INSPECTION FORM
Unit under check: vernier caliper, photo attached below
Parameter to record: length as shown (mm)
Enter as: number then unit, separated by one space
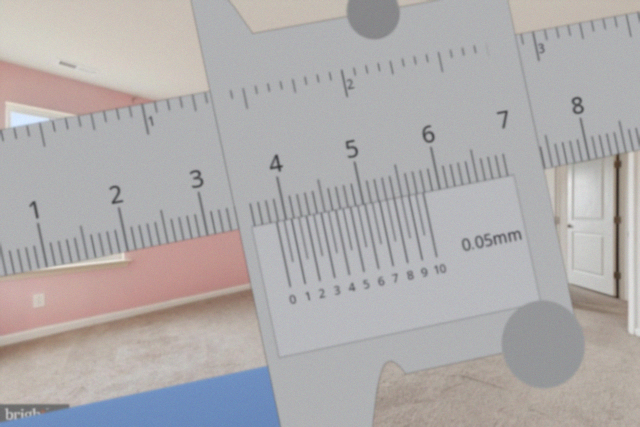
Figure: 38.8 mm
